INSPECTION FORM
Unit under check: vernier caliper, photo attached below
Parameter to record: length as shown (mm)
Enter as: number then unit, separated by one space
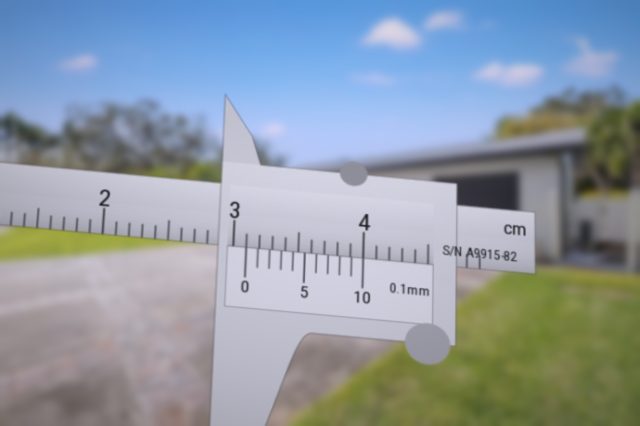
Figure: 31.0 mm
